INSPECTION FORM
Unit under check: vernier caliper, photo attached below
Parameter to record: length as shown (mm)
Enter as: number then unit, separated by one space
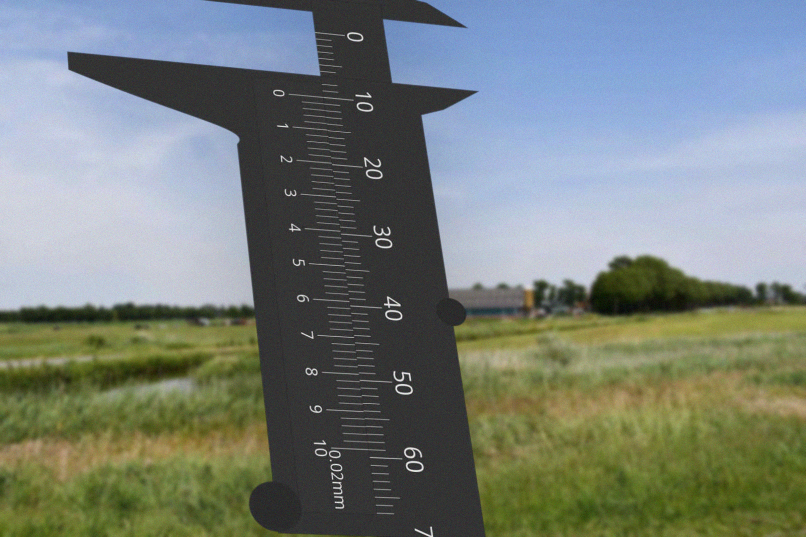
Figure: 10.0 mm
